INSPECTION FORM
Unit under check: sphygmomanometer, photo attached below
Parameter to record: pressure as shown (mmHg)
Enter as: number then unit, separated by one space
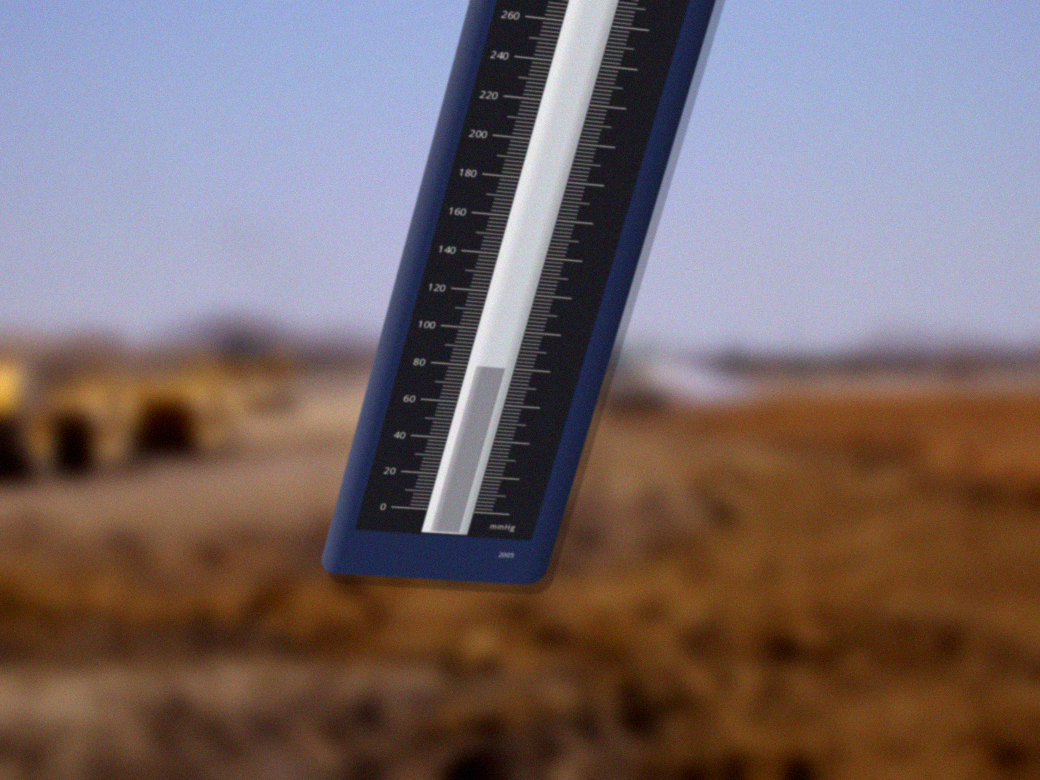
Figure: 80 mmHg
